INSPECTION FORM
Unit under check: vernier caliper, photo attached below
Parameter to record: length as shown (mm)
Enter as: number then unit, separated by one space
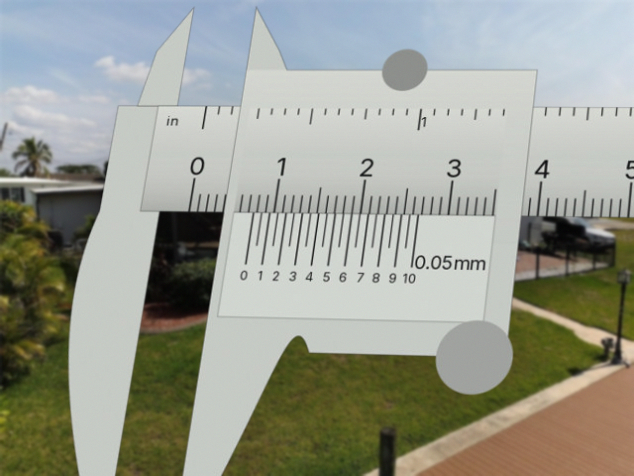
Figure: 7.6 mm
